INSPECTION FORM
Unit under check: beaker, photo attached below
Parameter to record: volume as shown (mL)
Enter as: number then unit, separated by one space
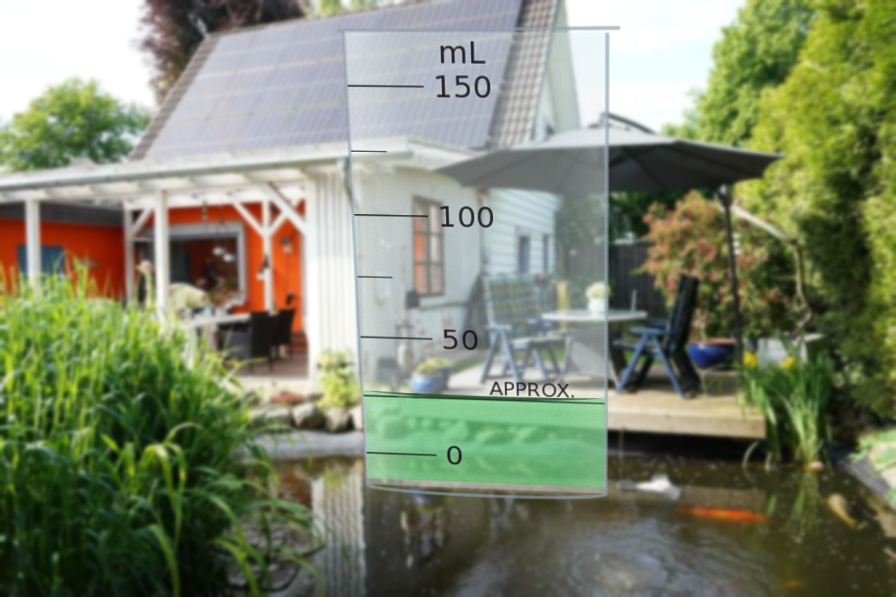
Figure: 25 mL
